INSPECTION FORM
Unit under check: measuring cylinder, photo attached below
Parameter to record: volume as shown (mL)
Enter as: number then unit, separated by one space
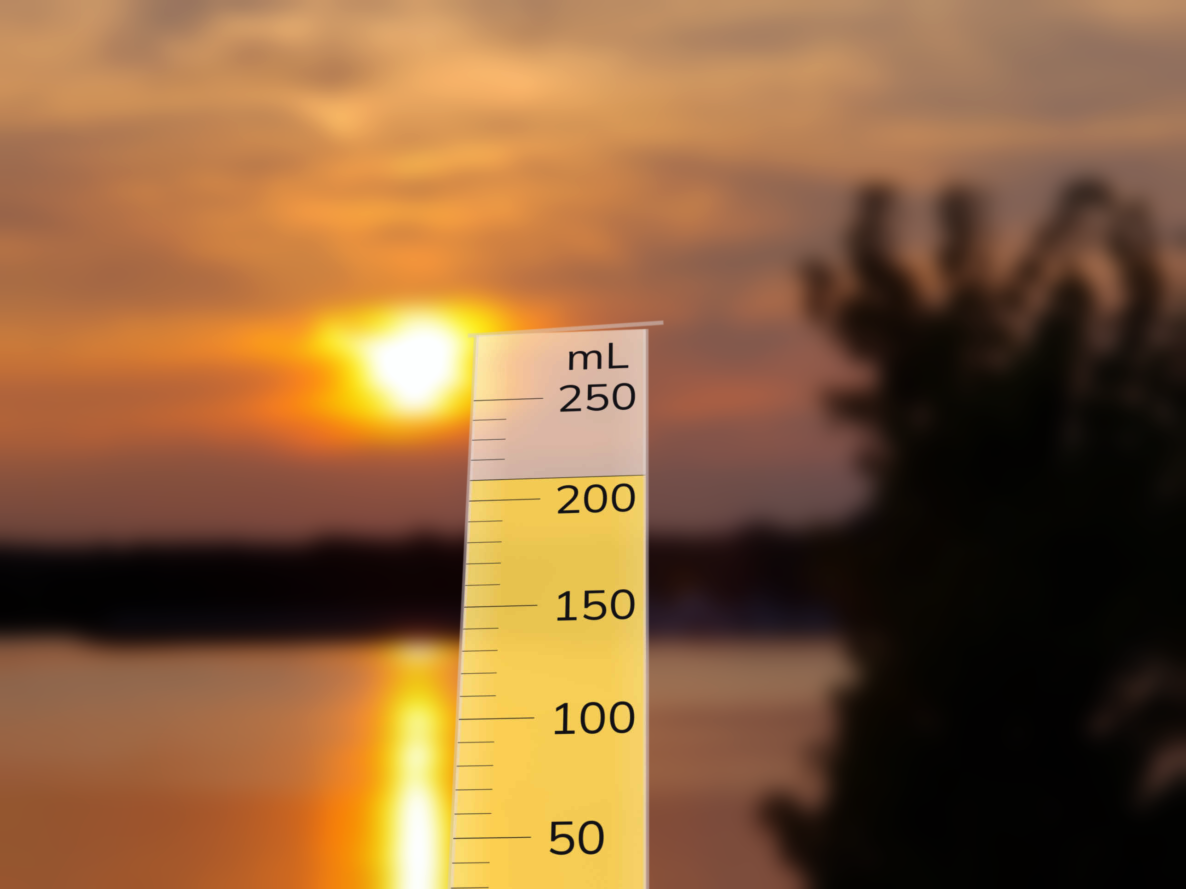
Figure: 210 mL
